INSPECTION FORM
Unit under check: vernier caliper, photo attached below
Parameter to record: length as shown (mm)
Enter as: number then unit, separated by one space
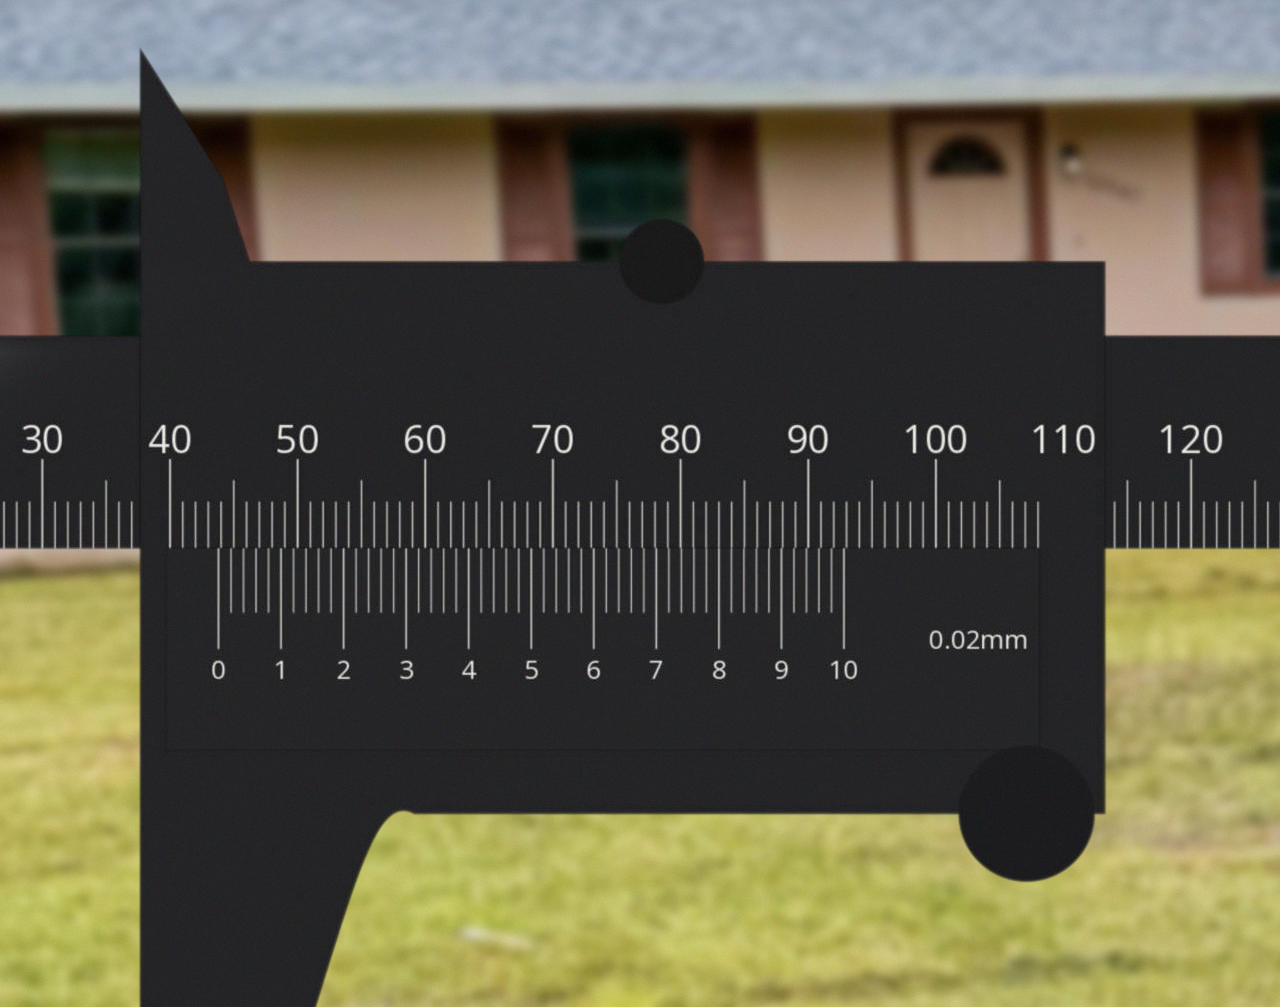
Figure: 43.8 mm
